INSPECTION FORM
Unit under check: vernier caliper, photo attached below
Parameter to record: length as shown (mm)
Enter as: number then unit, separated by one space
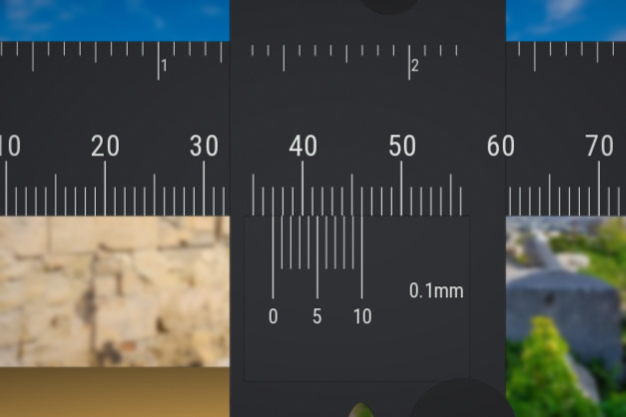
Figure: 37.0 mm
